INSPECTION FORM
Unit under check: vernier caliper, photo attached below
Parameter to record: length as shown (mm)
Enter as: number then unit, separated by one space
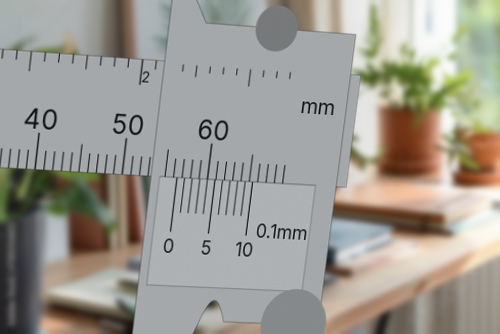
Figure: 56.4 mm
